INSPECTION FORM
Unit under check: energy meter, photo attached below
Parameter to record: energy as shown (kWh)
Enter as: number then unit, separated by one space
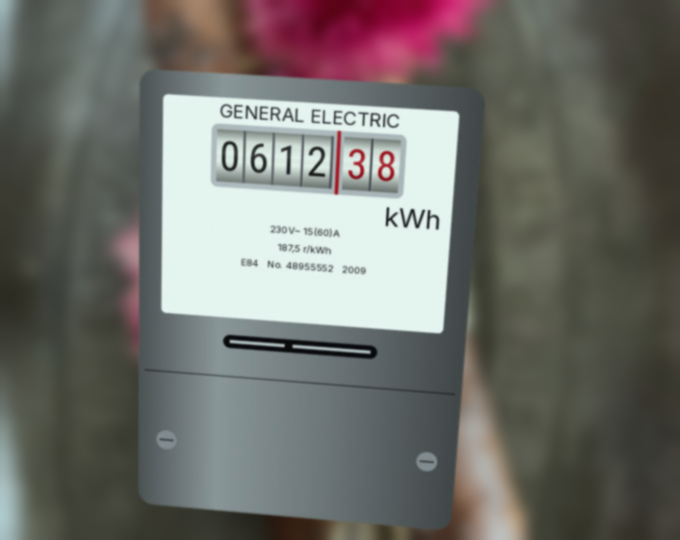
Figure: 612.38 kWh
